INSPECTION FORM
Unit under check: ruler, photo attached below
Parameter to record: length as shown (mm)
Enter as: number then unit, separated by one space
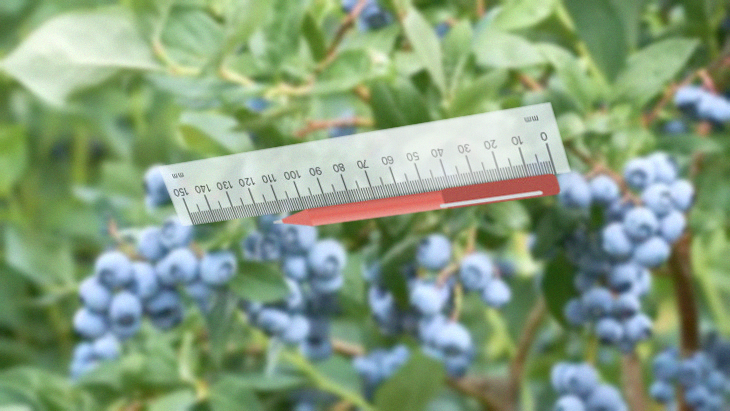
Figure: 115 mm
